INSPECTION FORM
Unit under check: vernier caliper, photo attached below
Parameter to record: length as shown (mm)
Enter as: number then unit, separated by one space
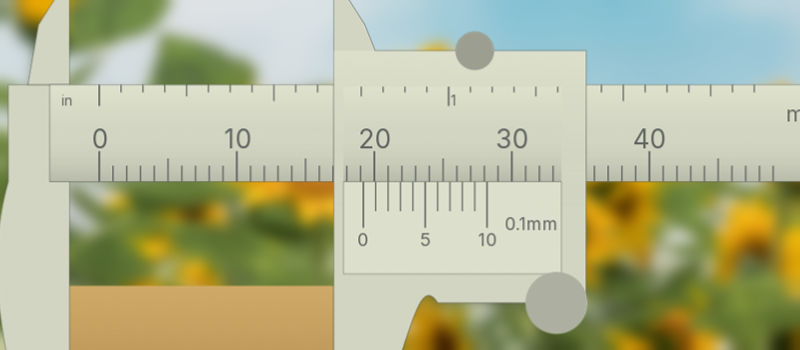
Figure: 19.2 mm
